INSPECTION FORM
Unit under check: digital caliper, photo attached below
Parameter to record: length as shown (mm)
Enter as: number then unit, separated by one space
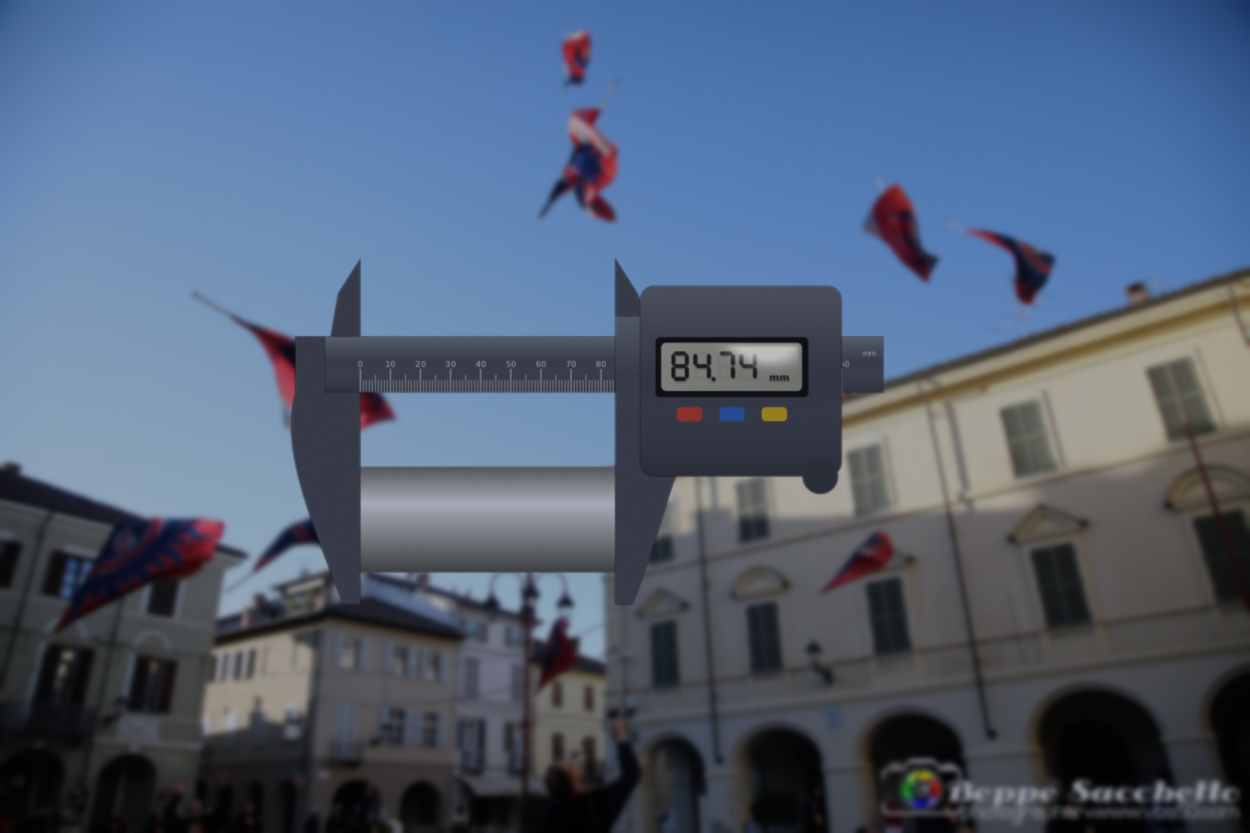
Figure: 84.74 mm
